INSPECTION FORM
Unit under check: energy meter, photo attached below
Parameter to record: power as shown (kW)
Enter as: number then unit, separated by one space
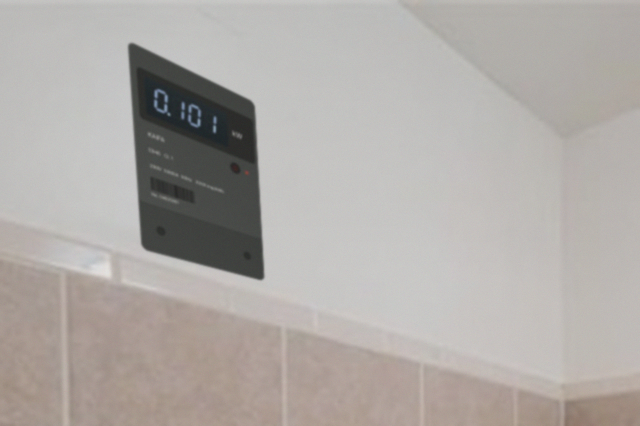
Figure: 0.101 kW
